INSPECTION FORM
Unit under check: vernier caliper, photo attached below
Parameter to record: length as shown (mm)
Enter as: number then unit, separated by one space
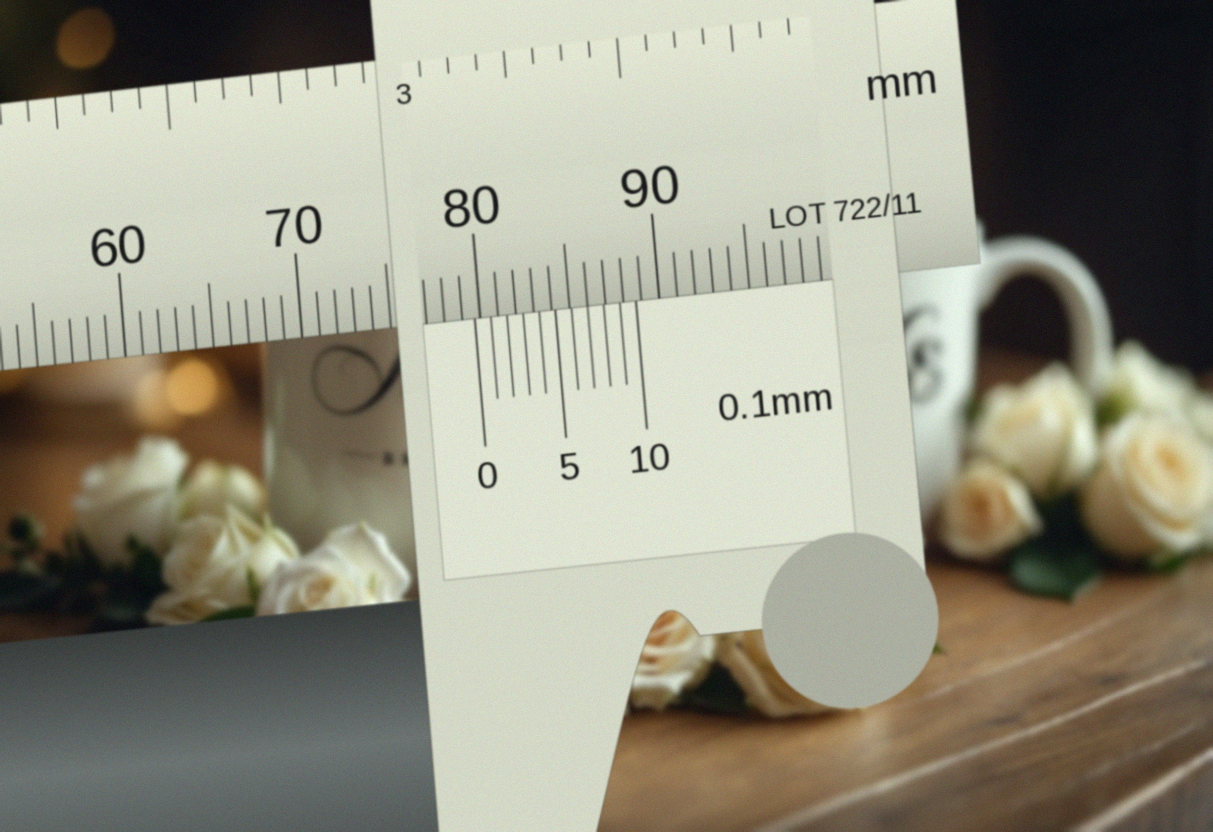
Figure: 79.7 mm
